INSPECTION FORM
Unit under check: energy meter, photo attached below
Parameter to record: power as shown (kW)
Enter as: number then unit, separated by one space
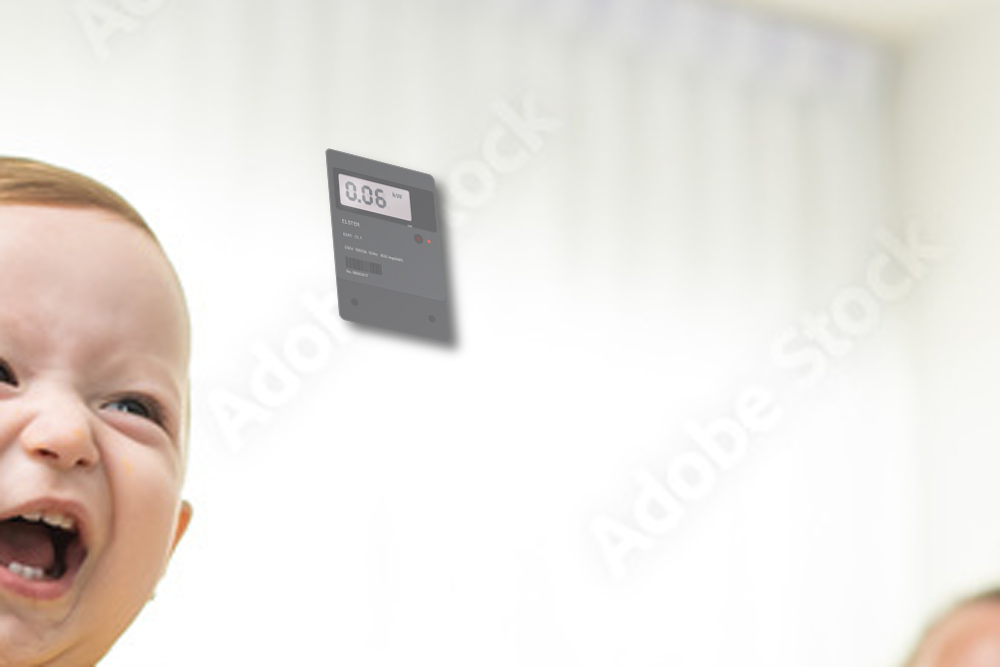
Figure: 0.06 kW
